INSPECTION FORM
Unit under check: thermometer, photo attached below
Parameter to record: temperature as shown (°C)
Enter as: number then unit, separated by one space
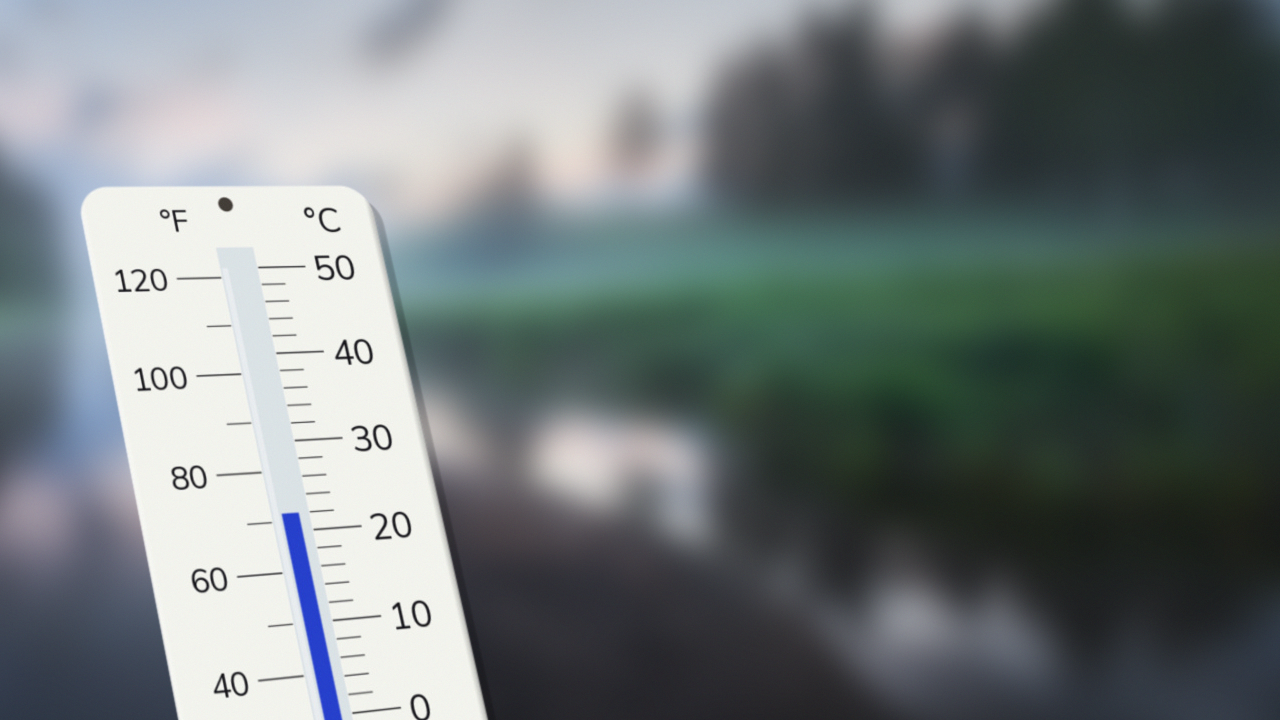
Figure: 22 °C
